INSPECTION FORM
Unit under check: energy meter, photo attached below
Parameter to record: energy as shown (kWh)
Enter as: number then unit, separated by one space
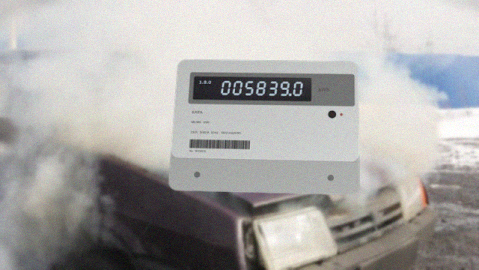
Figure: 5839.0 kWh
